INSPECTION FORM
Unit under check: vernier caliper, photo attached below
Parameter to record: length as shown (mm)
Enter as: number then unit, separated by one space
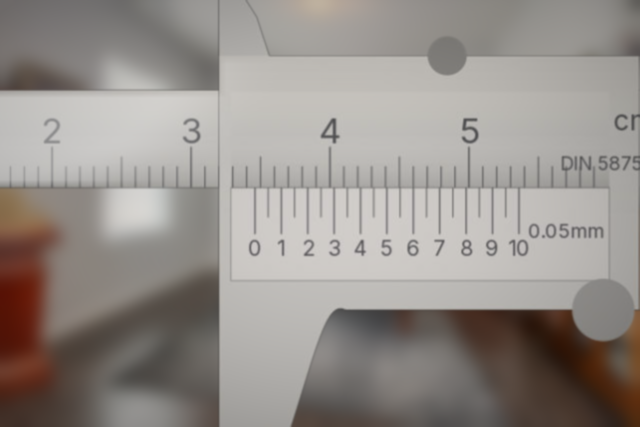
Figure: 34.6 mm
